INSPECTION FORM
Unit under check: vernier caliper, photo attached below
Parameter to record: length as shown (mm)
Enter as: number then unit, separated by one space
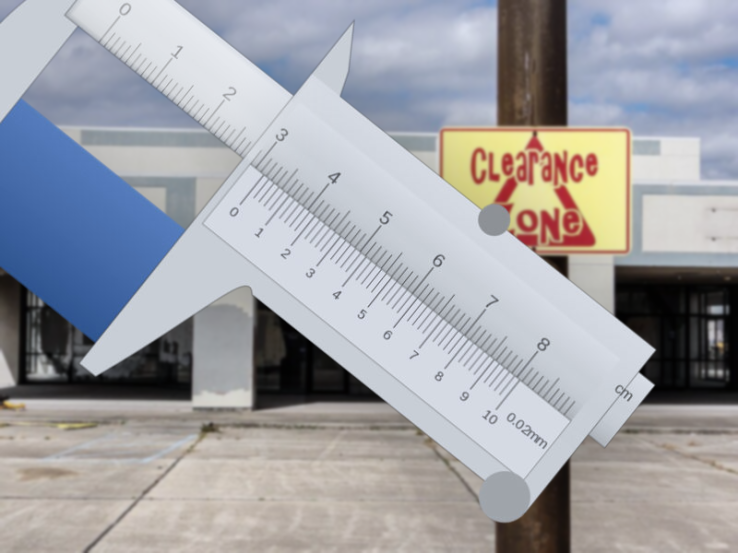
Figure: 31.6 mm
